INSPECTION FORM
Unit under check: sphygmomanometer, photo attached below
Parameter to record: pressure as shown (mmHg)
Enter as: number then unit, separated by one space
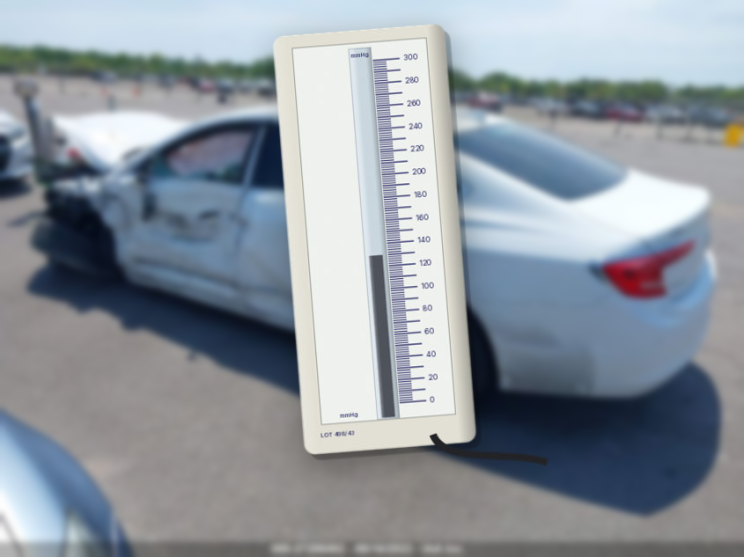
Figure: 130 mmHg
